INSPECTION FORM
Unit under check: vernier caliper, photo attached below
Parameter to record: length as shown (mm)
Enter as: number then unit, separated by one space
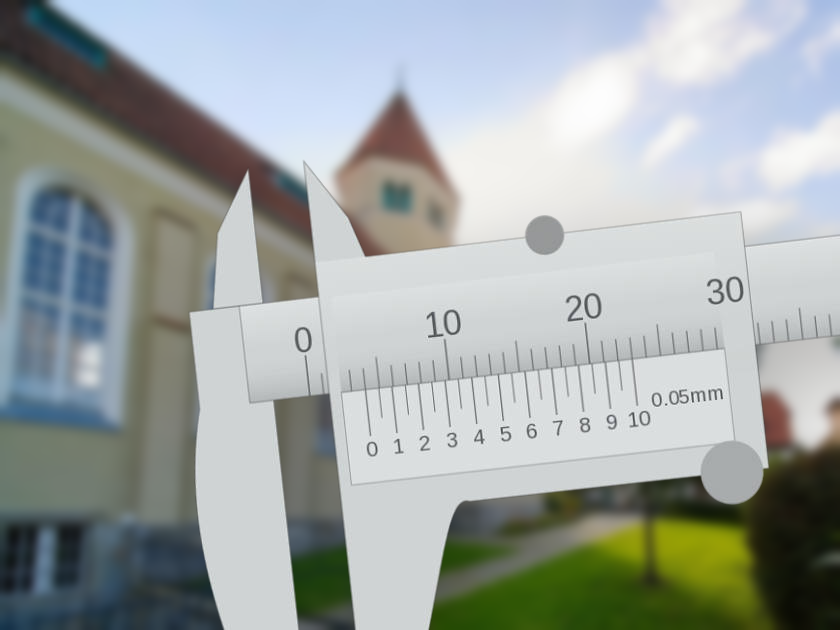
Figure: 4.0 mm
